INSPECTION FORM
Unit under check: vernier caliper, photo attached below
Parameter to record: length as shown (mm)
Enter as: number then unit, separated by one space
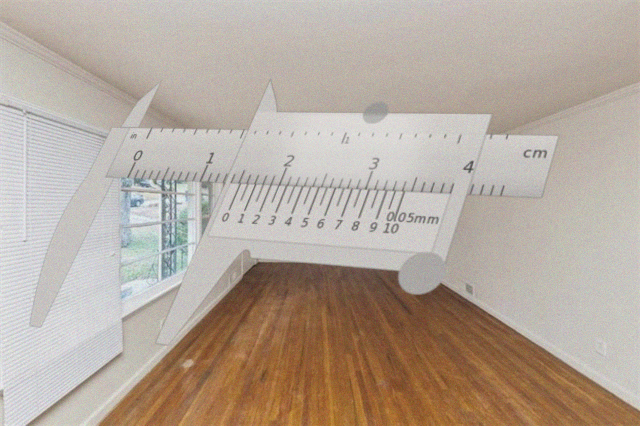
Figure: 15.2 mm
